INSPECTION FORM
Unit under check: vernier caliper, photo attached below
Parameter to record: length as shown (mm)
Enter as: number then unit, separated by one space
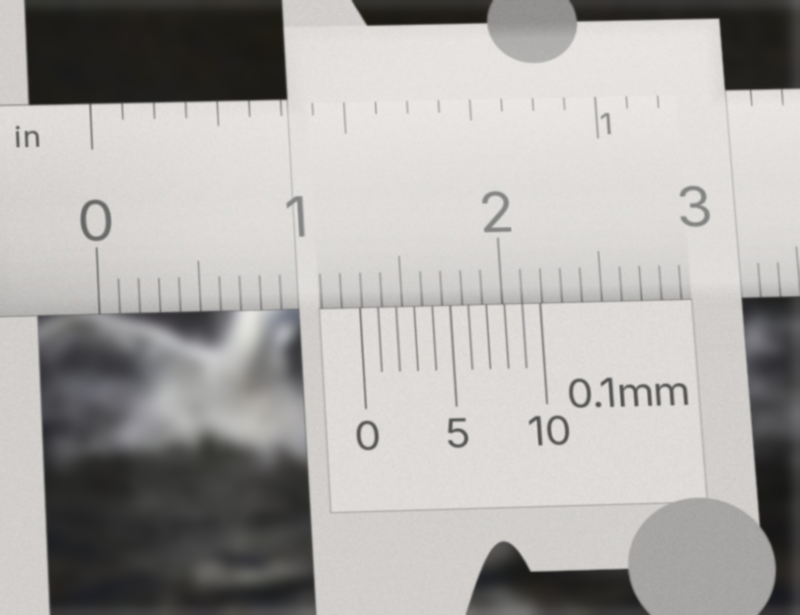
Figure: 12.9 mm
